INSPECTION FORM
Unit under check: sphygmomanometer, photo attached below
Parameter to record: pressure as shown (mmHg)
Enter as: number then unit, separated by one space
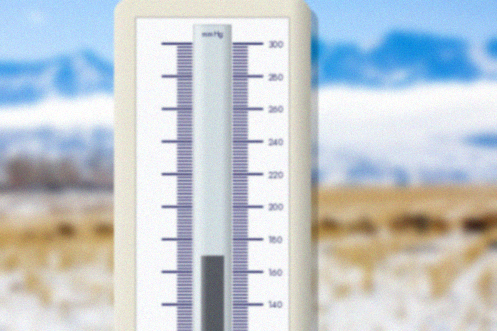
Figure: 170 mmHg
